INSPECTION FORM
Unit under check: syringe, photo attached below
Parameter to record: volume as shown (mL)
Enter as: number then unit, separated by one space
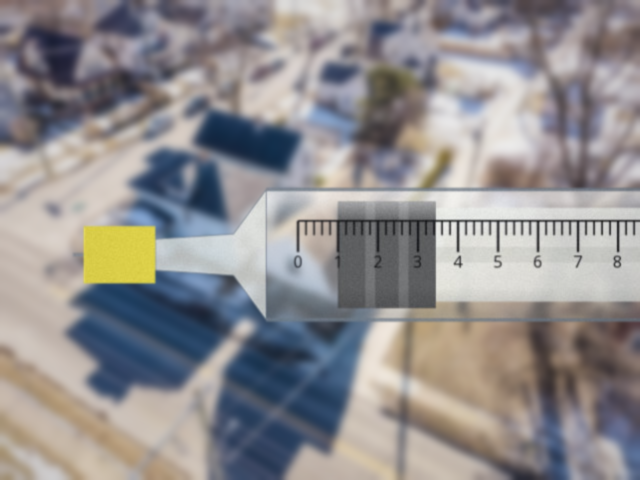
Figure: 1 mL
